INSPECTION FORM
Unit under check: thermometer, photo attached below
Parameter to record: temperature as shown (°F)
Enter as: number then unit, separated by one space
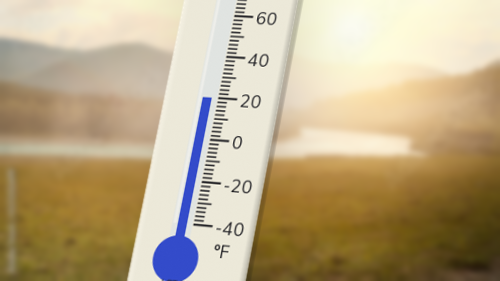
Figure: 20 °F
